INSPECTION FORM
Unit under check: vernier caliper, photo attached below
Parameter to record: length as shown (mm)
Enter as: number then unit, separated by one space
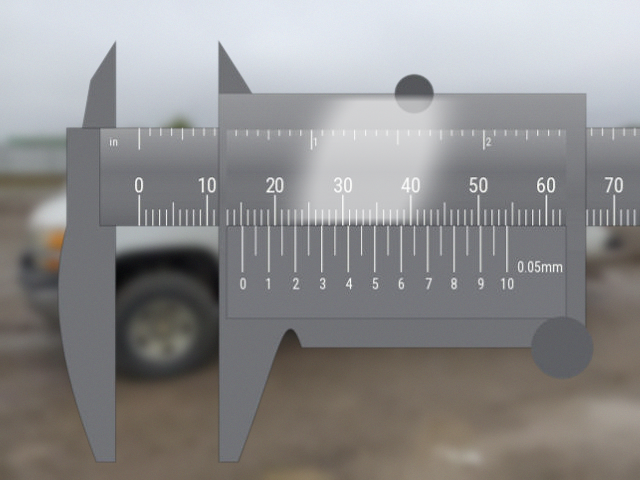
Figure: 15.2 mm
